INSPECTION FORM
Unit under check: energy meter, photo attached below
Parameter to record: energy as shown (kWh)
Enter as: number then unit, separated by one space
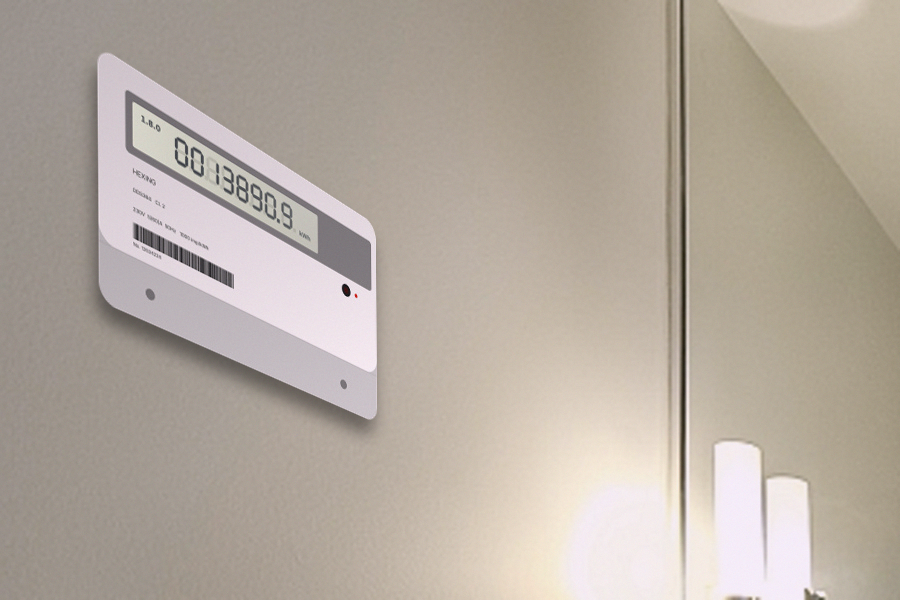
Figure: 13890.9 kWh
